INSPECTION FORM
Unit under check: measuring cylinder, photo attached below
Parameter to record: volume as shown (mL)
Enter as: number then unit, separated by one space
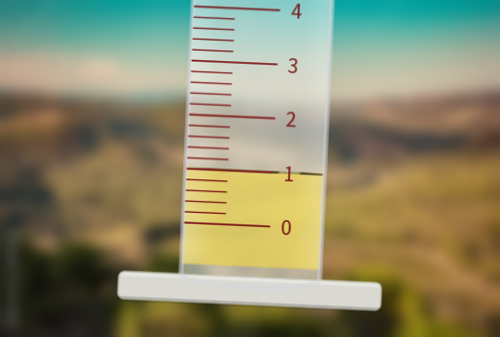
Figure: 1 mL
